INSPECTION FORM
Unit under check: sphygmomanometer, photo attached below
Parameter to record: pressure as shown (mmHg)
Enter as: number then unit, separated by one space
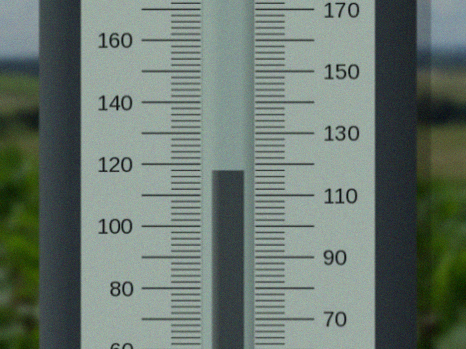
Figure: 118 mmHg
